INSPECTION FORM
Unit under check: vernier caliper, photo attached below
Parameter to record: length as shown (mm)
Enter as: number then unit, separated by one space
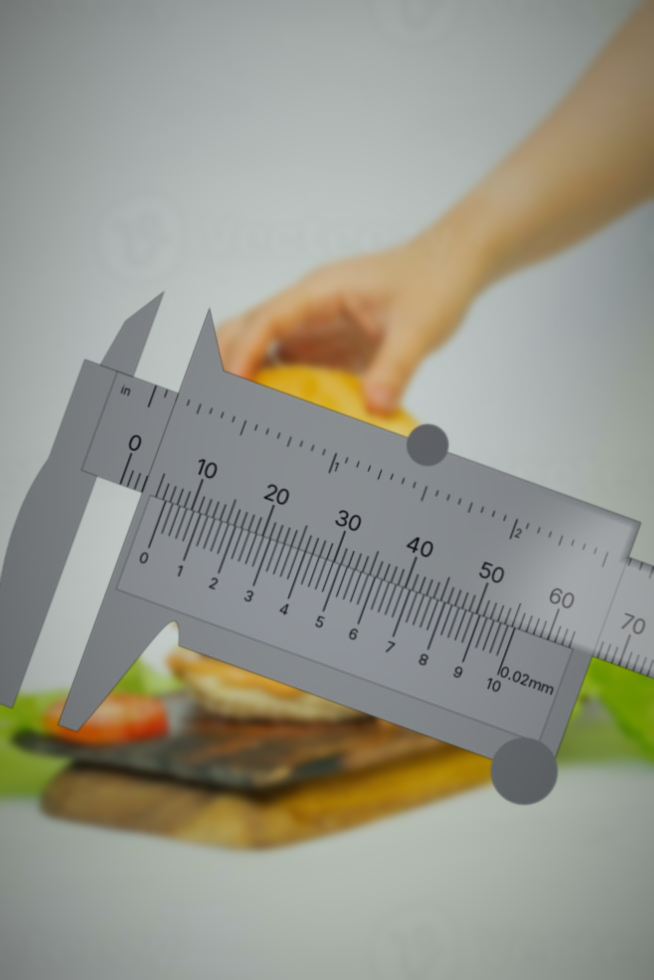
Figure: 6.4 mm
